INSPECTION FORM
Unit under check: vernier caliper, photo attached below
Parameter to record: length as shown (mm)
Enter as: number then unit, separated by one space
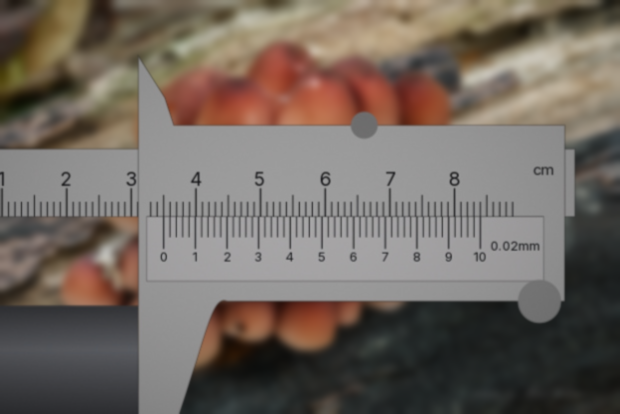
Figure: 35.0 mm
